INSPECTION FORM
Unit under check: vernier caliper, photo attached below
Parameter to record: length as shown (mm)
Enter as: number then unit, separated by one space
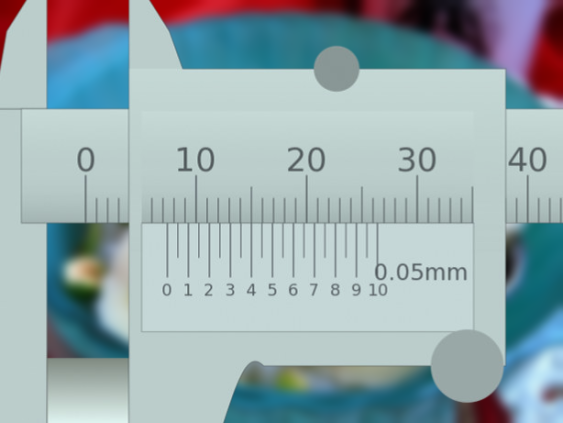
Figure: 7.4 mm
